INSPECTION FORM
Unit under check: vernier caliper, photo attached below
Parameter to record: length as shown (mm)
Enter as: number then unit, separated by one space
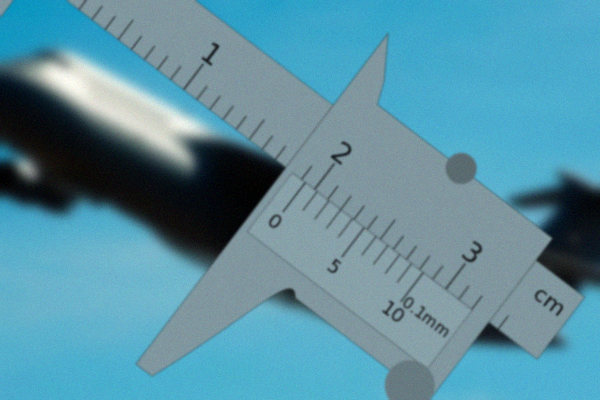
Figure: 19.3 mm
